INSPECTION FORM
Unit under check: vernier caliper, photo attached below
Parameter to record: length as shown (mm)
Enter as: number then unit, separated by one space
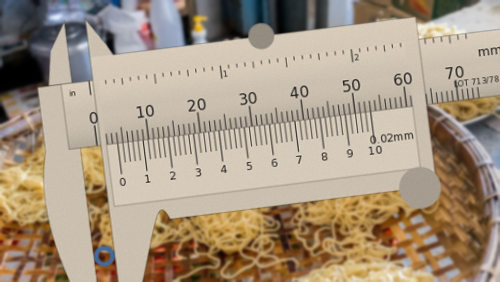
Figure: 4.0 mm
